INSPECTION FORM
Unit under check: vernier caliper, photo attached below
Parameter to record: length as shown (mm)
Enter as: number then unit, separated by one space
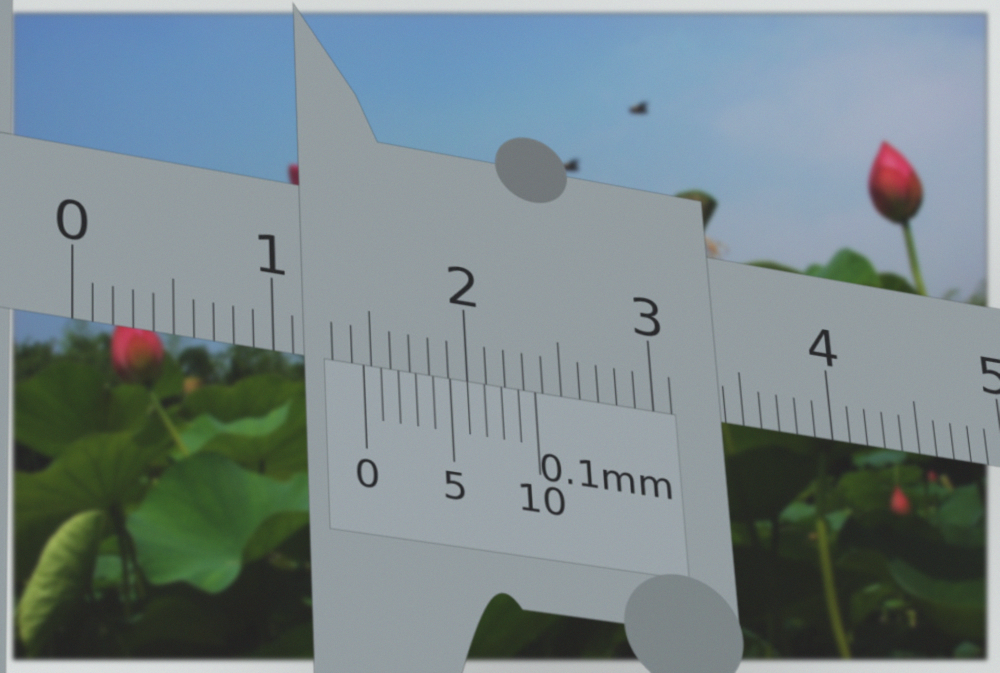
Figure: 14.6 mm
